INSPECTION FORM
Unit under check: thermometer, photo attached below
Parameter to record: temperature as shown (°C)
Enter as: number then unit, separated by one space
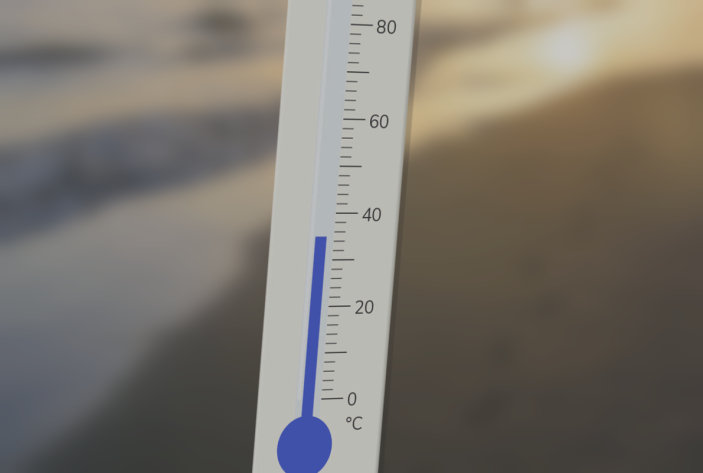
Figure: 35 °C
